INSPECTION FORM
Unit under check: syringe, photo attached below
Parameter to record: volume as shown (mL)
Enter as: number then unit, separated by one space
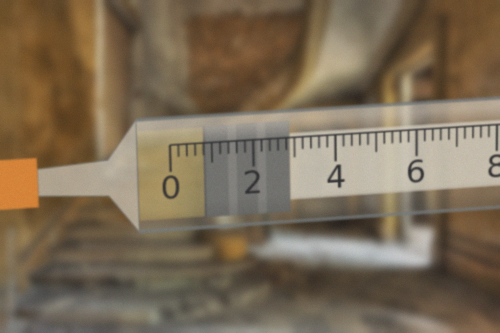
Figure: 0.8 mL
